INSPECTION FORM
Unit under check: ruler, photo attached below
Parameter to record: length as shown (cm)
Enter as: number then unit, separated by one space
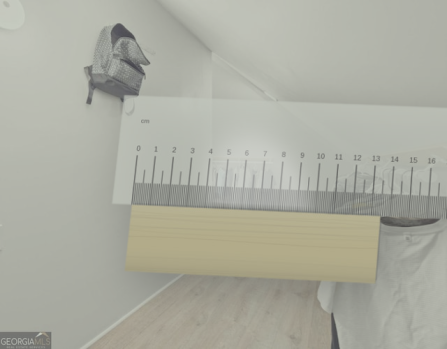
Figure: 13.5 cm
